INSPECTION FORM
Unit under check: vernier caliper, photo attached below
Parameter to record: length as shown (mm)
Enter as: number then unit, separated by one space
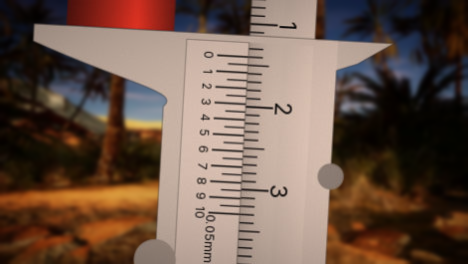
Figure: 14.0 mm
